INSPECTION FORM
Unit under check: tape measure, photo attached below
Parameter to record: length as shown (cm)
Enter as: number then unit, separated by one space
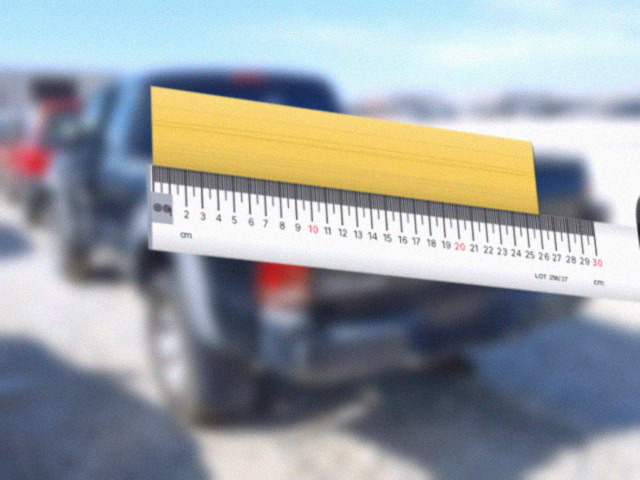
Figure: 26 cm
